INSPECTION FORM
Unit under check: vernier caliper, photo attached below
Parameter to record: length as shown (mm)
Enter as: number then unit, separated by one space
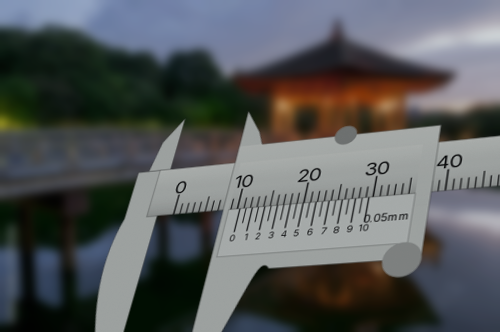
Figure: 10.4 mm
